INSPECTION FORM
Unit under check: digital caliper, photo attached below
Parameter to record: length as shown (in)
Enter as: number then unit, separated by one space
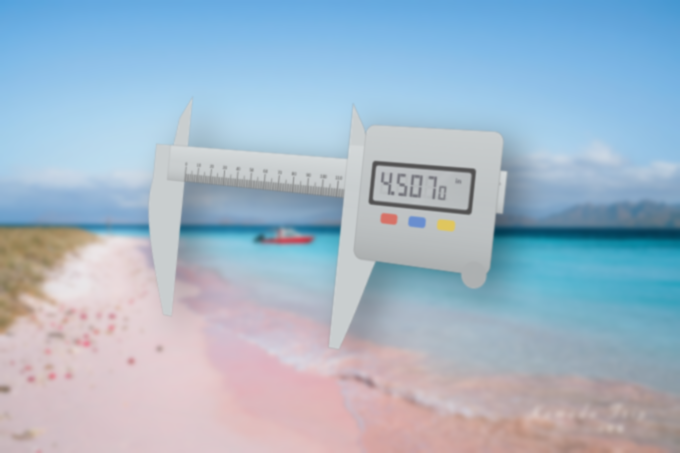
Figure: 4.5070 in
